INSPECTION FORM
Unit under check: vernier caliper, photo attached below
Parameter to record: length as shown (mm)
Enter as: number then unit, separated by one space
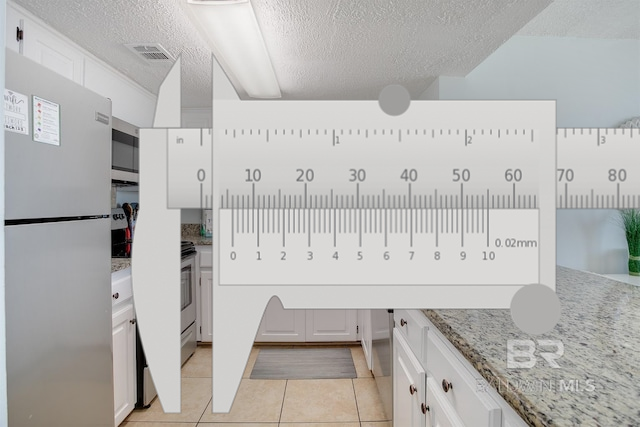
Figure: 6.0 mm
